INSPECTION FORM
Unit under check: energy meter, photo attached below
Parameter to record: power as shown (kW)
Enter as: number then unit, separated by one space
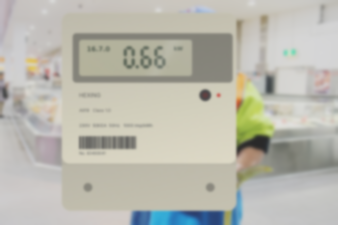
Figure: 0.66 kW
